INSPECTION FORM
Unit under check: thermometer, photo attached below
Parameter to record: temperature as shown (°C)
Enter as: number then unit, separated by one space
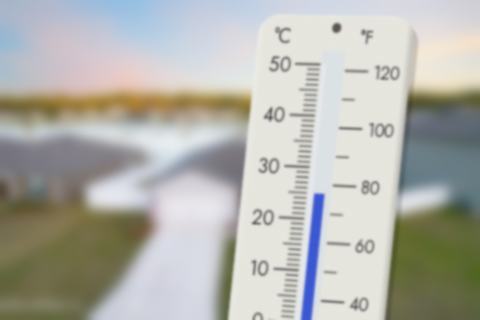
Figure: 25 °C
